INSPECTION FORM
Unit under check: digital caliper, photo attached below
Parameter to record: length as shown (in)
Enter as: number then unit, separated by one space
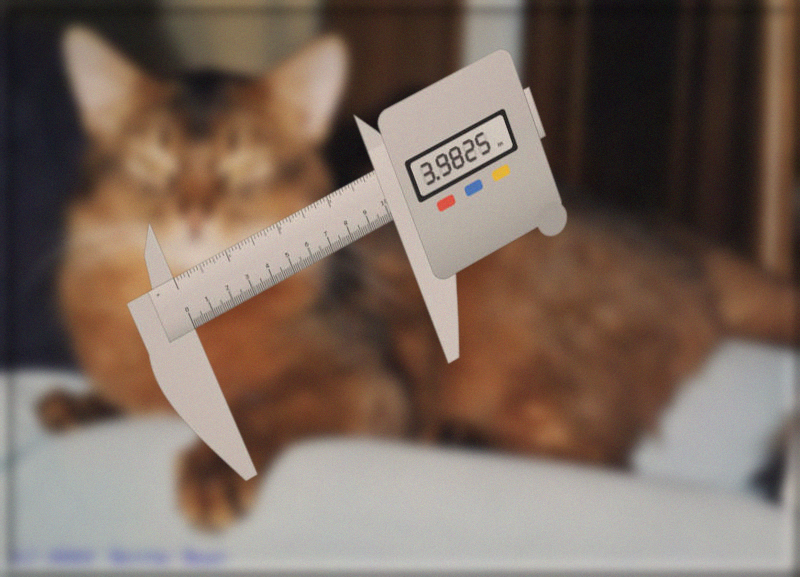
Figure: 3.9825 in
